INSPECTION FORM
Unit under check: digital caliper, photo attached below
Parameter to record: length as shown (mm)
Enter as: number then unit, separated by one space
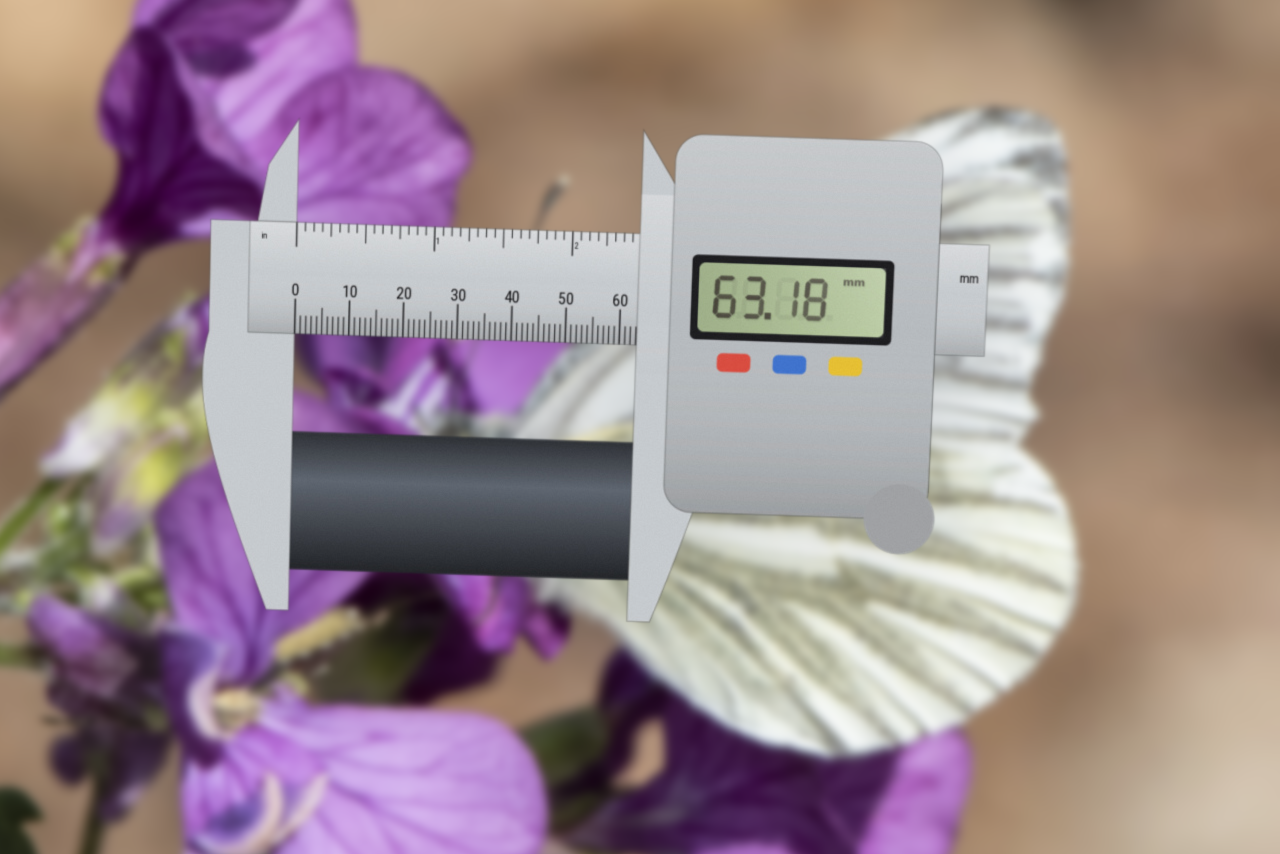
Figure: 63.18 mm
